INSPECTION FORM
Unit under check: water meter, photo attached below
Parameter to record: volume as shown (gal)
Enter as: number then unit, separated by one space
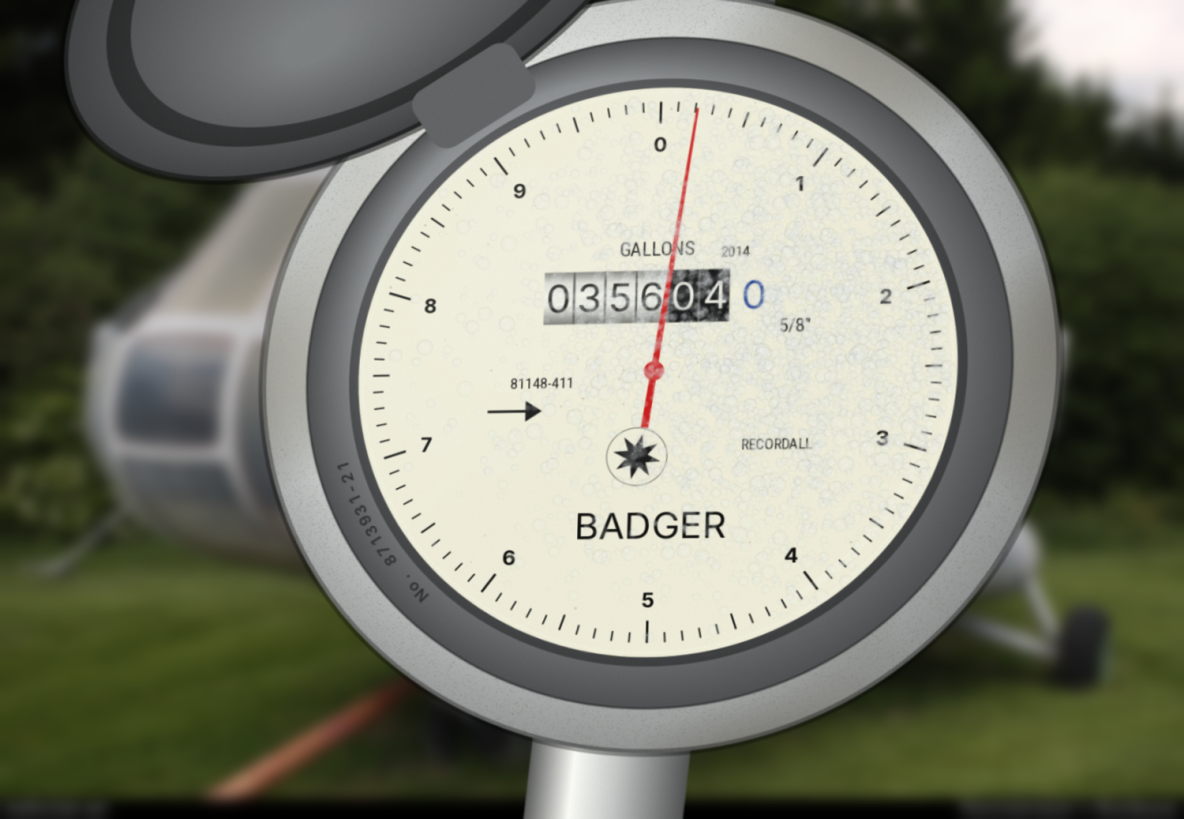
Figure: 356040.2 gal
